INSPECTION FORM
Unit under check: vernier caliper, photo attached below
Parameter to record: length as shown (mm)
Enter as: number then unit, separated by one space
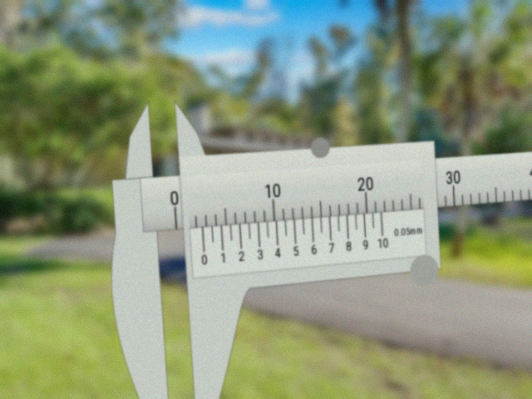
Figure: 2.6 mm
